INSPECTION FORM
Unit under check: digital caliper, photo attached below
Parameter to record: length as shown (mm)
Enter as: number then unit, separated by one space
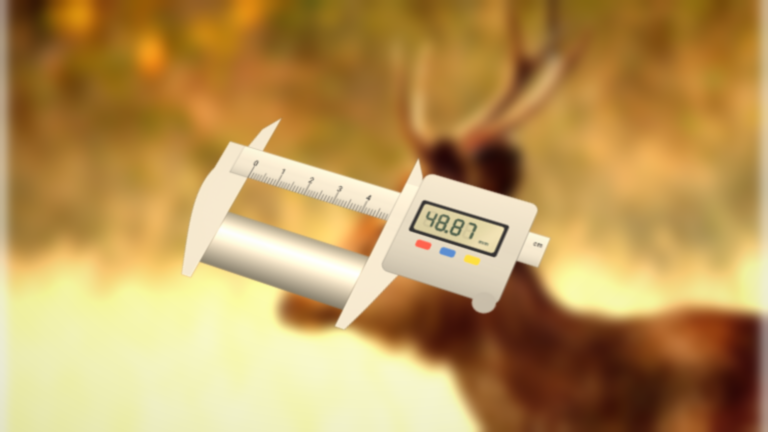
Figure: 48.87 mm
